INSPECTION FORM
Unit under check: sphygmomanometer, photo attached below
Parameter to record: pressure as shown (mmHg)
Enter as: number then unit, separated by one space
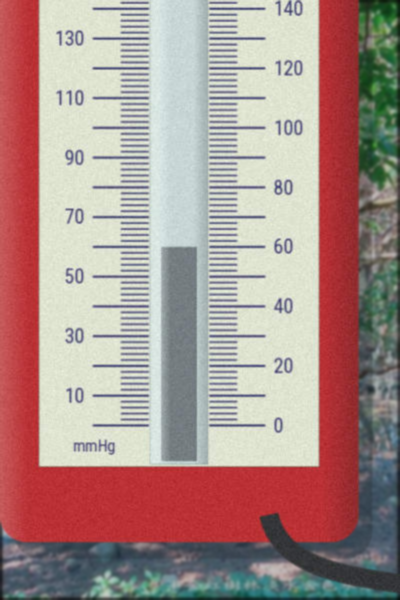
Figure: 60 mmHg
